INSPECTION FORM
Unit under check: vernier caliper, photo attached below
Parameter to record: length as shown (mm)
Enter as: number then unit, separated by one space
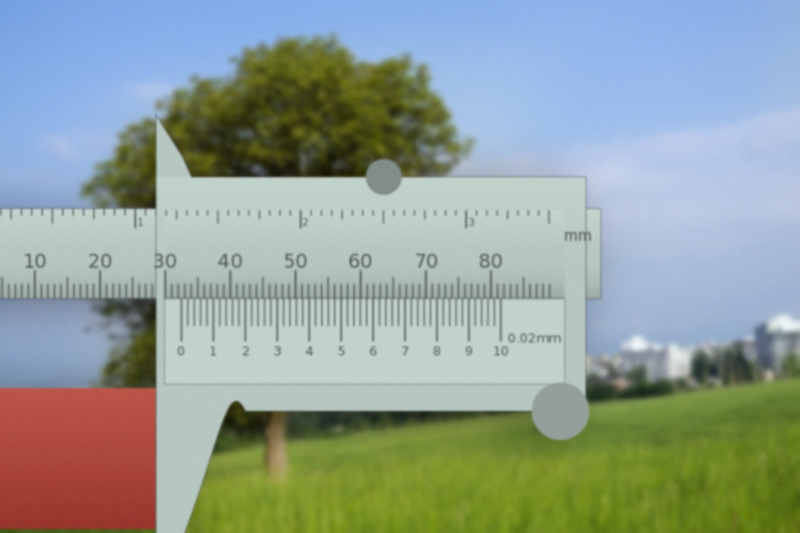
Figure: 32.5 mm
